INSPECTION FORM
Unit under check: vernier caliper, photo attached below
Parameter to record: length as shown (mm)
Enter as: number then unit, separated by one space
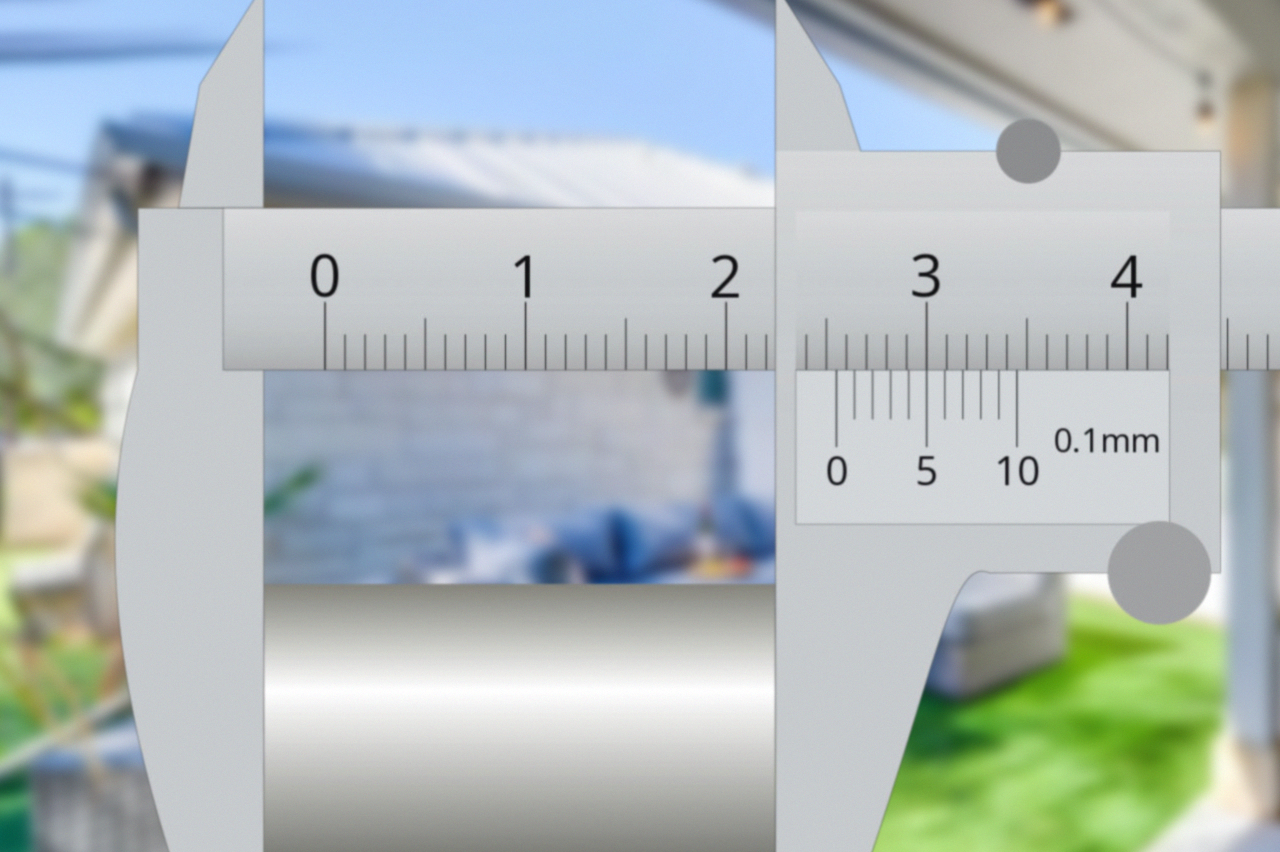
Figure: 25.5 mm
